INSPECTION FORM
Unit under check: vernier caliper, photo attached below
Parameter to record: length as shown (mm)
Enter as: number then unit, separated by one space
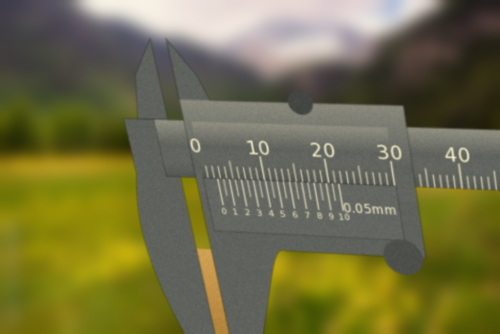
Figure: 2.5 mm
